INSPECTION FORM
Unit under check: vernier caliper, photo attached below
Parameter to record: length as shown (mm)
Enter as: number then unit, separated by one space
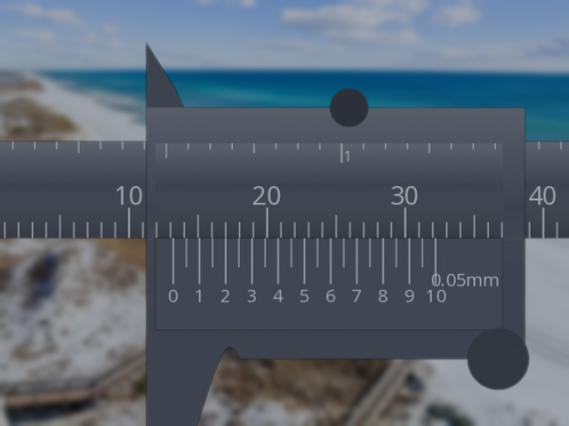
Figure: 13.2 mm
